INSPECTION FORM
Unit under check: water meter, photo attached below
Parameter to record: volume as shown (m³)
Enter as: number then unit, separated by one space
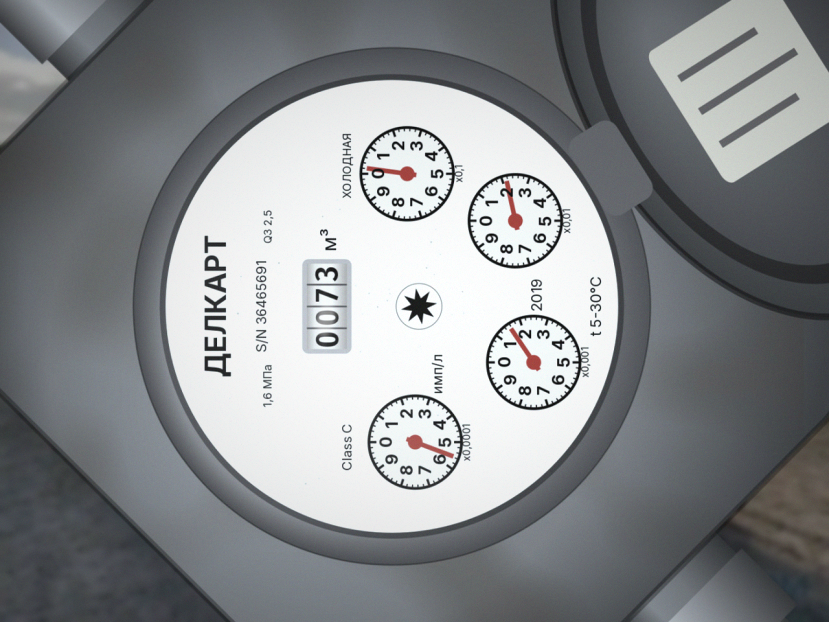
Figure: 73.0215 m³
